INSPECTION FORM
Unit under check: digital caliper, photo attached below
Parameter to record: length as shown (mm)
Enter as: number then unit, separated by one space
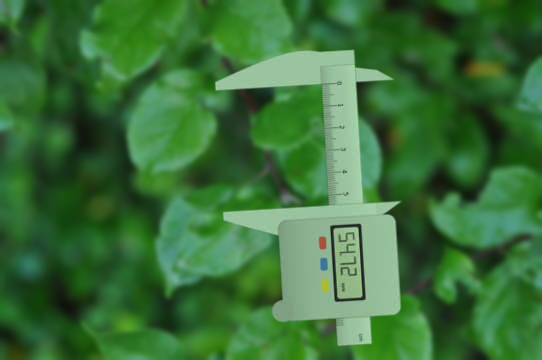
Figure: 54.72 mm
